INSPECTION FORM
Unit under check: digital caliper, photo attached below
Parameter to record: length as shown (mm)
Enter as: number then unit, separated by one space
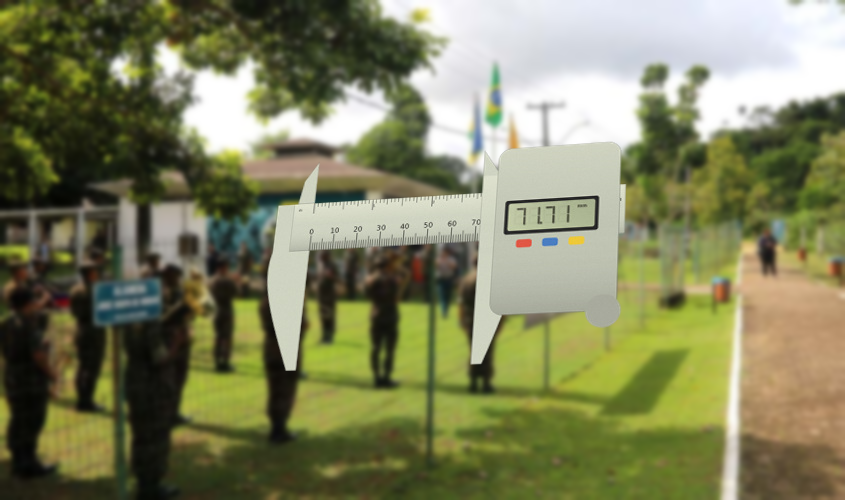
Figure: 71.71 mm
